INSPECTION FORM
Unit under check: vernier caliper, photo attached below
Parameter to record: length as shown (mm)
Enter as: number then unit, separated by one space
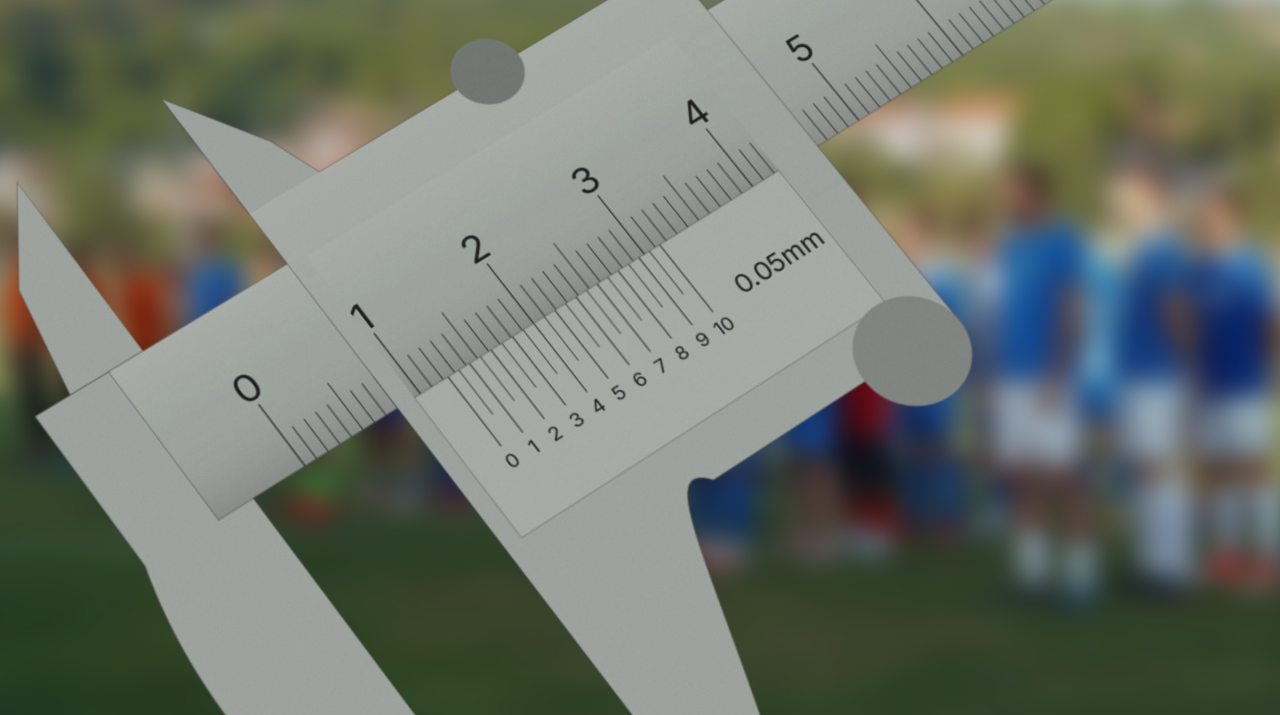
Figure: 12.4 mm
